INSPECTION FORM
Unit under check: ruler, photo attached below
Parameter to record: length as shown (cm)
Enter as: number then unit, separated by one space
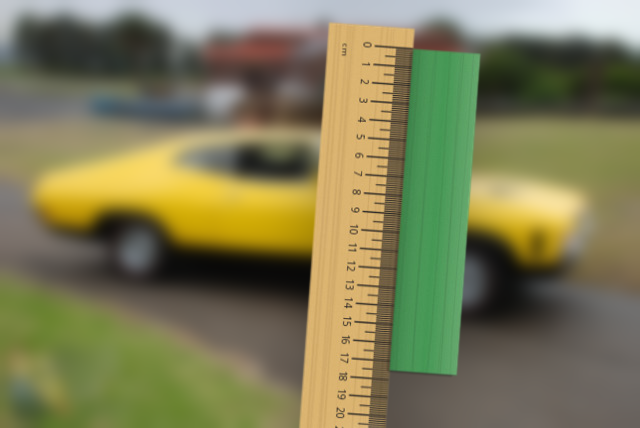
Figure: 17.5 cm
